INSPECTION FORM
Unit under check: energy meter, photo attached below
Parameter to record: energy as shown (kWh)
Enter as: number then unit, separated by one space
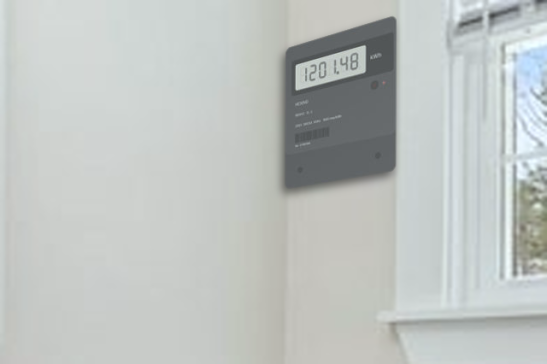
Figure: 1201.48 kWh
